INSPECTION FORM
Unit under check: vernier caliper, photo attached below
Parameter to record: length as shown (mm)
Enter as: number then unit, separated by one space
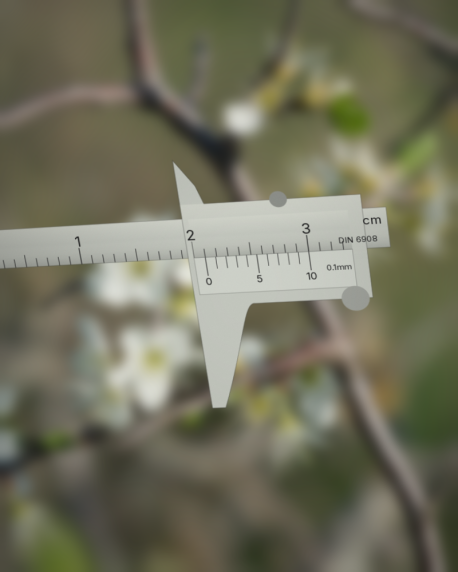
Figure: 21.0 mm
